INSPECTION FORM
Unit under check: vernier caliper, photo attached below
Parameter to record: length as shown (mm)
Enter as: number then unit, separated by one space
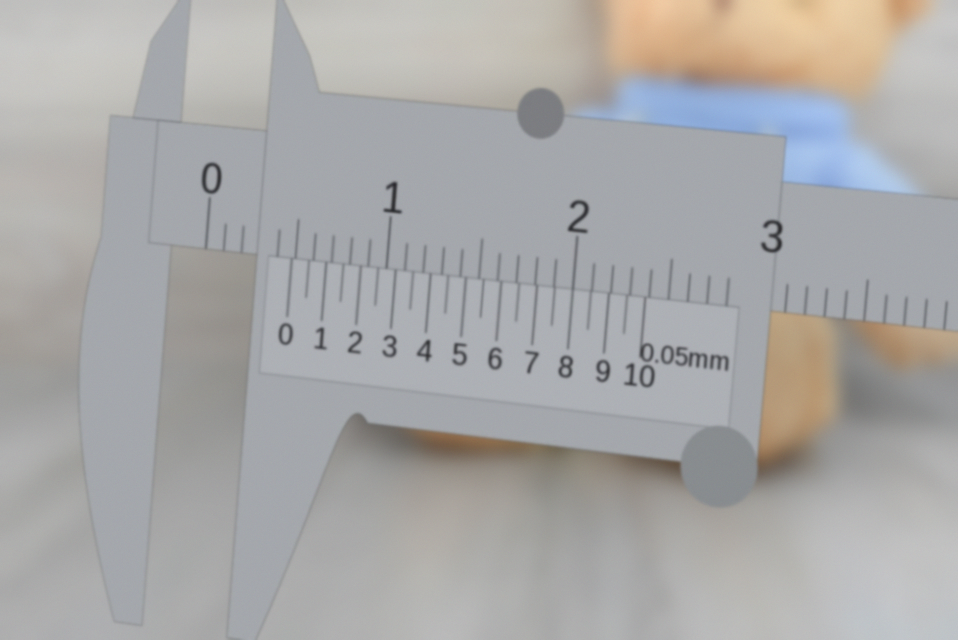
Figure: 4.8 mm
